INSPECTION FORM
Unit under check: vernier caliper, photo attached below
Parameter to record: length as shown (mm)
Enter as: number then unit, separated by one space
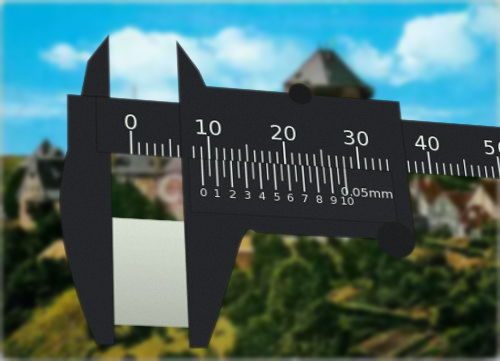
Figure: 9.0 mm
